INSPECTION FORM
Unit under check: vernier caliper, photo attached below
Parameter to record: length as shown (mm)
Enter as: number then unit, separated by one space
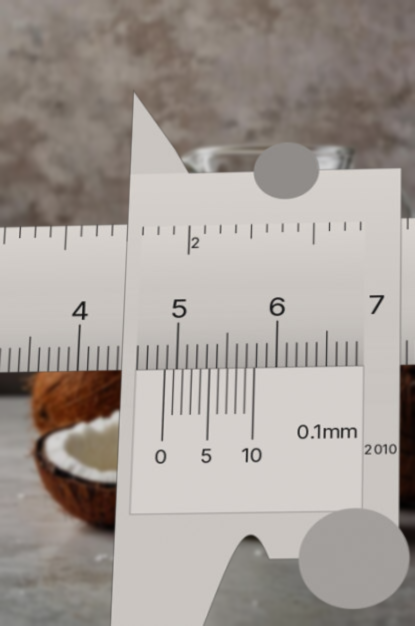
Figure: 48.8 mm
